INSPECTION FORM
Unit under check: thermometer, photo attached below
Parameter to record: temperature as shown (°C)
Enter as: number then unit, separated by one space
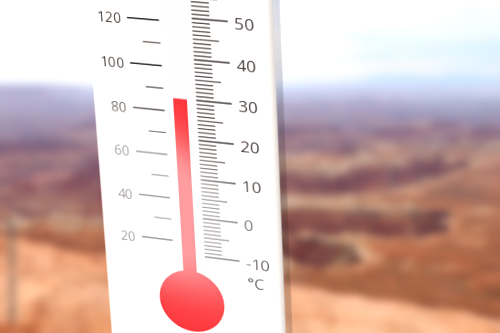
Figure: 30 °C
